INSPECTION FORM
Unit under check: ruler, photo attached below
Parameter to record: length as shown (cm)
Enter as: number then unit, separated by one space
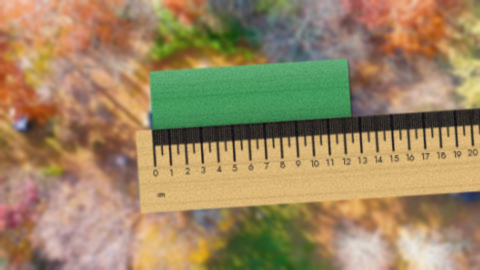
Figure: 12.5 cm
